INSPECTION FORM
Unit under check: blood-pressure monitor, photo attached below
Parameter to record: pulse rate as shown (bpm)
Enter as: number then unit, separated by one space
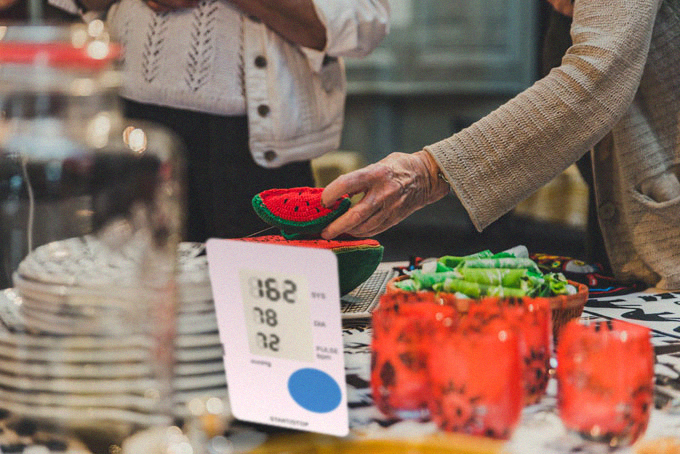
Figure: 72 bpm
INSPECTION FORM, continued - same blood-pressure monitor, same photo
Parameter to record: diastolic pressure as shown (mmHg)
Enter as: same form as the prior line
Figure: 78 mmHg
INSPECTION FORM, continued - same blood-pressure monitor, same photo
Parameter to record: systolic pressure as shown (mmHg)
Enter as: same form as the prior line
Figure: 162 mmHg
